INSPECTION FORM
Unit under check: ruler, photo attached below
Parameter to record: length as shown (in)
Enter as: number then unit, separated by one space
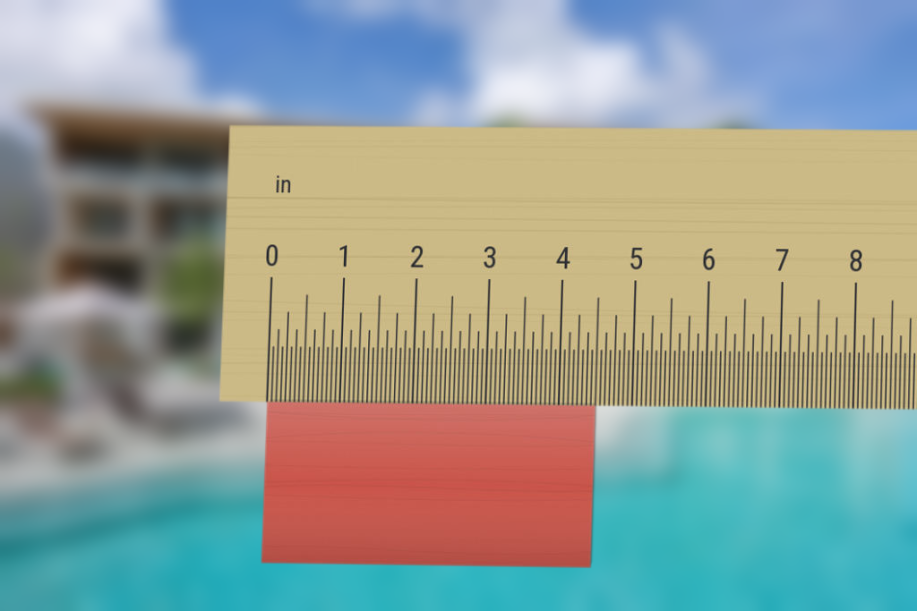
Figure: 4.5 in
